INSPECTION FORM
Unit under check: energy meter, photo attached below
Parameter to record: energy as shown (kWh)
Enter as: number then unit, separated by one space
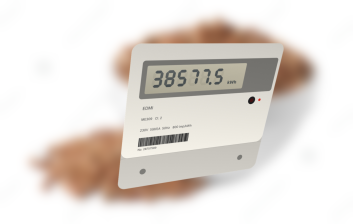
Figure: 38577.5 kWh
